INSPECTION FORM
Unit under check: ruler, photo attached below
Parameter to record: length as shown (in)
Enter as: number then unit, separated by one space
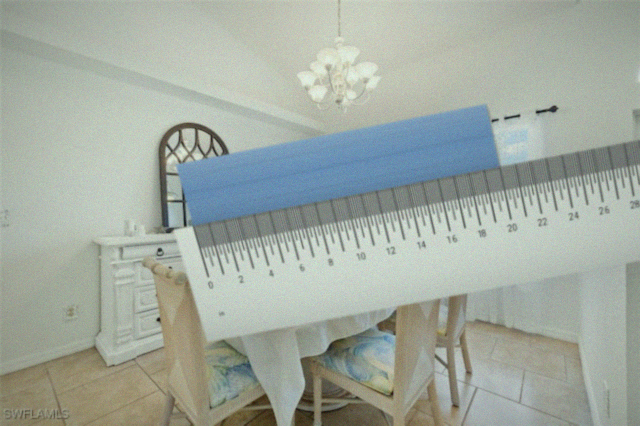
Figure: 20 in
